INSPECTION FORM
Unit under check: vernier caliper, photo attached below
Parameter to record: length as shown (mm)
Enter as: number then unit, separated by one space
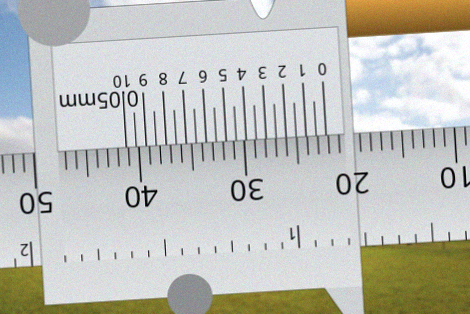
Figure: 22.2 mm
